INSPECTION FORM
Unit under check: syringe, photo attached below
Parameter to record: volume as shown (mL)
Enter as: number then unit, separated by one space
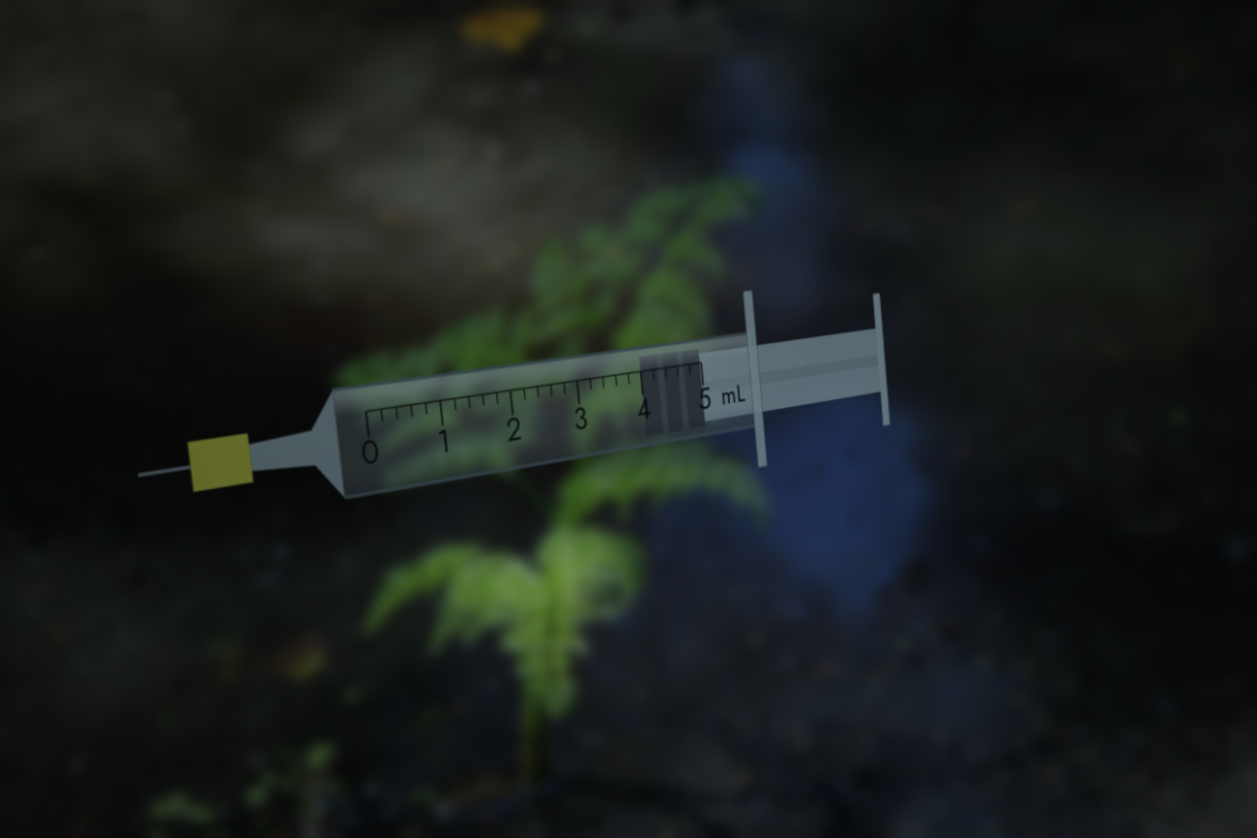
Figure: 4 mL
